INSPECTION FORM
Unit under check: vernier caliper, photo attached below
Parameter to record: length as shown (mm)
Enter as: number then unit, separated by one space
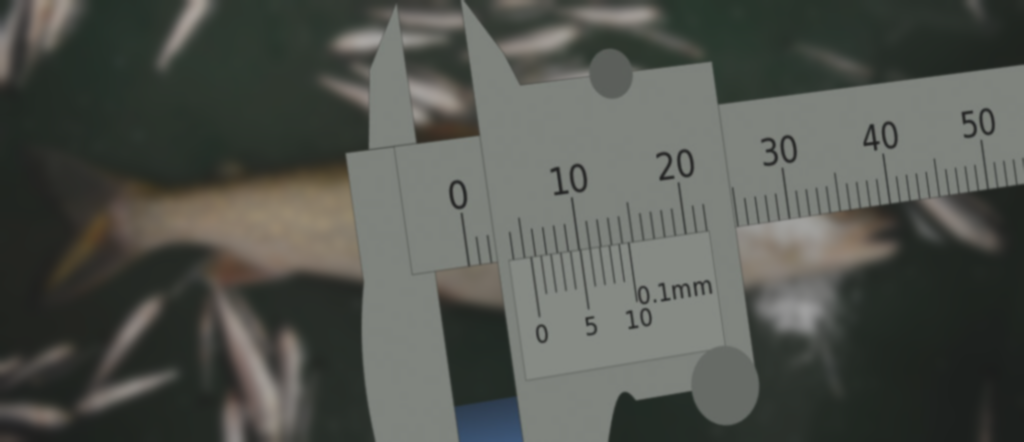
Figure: 5.6 mm
